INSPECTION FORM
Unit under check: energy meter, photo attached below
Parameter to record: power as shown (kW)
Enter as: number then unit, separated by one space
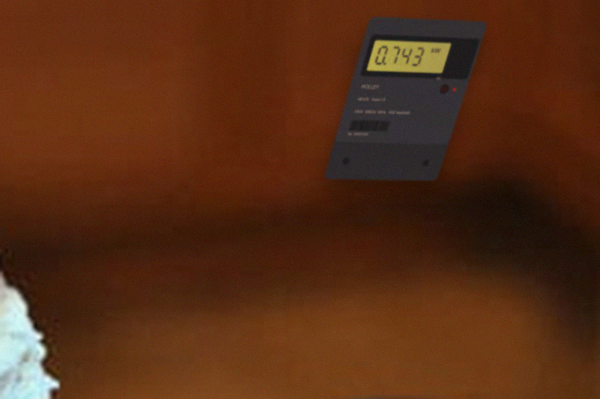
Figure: 0.743 kW
